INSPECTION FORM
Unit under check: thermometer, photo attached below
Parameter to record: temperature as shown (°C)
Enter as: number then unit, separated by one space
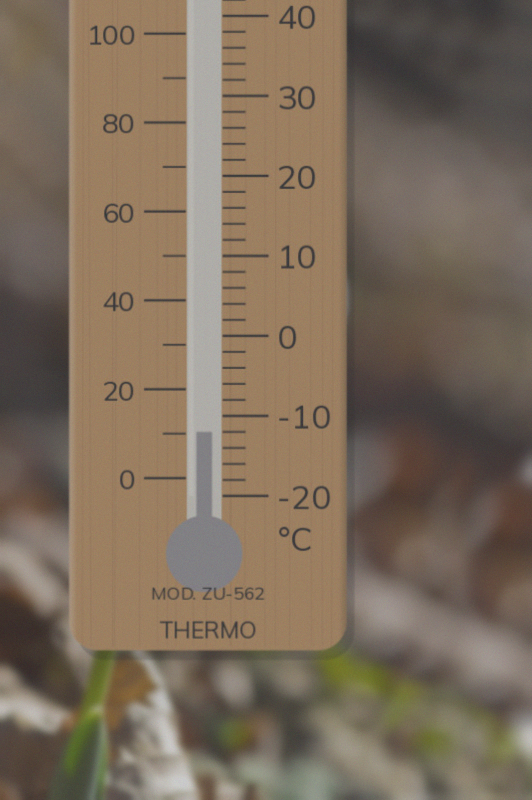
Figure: -12 °C
